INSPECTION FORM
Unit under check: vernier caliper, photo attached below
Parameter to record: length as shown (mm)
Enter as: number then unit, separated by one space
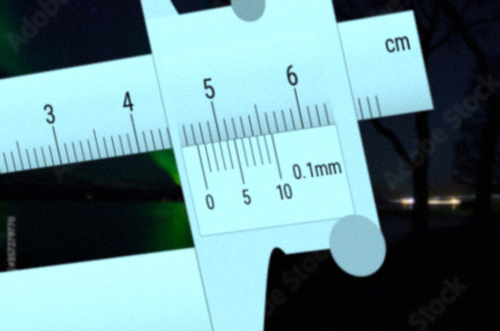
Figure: 47.2 mm
